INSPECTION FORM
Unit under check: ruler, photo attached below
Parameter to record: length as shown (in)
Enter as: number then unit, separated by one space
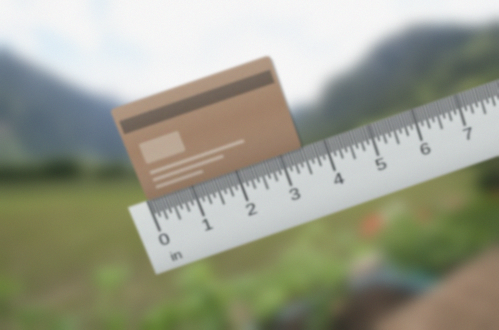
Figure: 3.5 in
